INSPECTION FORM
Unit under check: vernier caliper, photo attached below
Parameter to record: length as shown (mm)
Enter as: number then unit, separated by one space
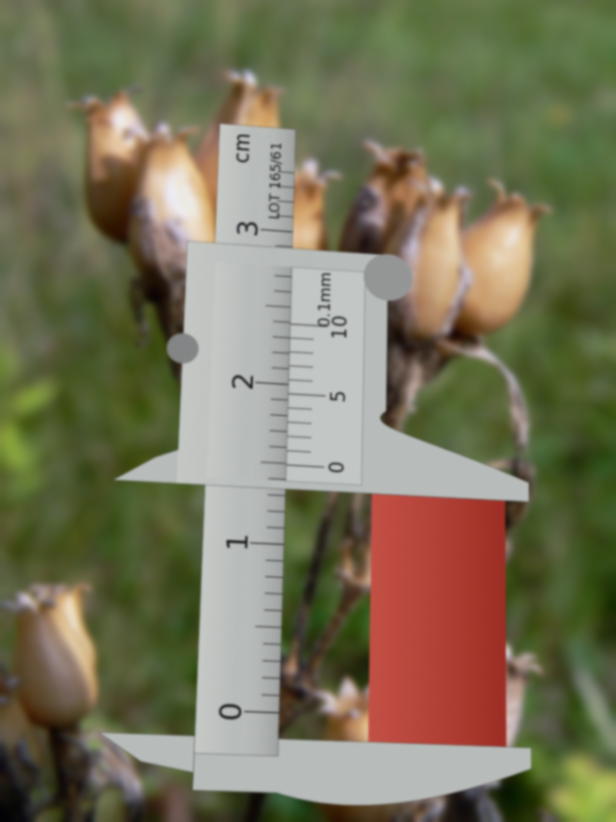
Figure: 14.9 mm
